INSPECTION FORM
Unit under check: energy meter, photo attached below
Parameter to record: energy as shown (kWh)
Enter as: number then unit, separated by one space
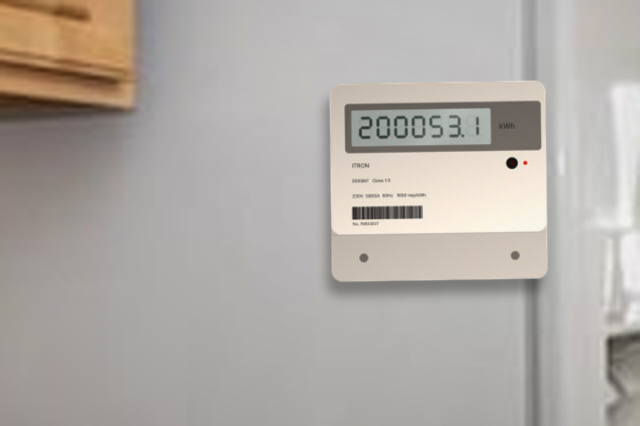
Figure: 200053.1 kWh
